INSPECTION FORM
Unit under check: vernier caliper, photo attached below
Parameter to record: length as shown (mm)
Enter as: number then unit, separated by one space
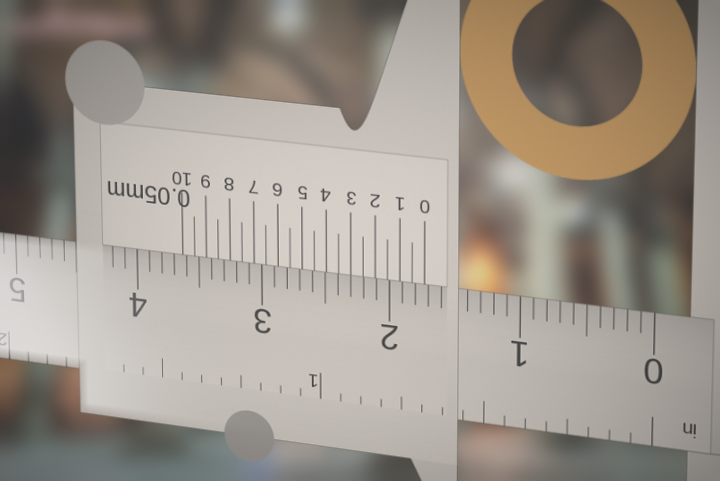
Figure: 17.3 mm
